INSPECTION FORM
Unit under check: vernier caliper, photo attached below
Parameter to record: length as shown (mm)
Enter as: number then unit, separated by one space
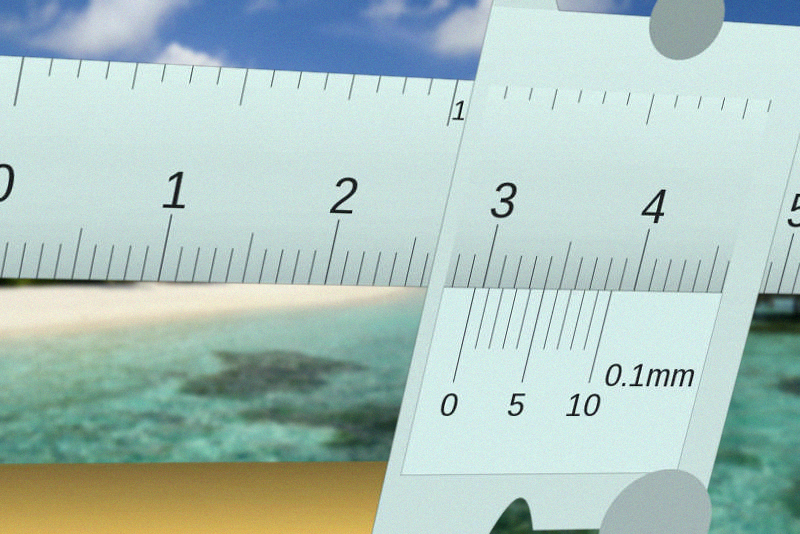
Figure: 29.5 mm
